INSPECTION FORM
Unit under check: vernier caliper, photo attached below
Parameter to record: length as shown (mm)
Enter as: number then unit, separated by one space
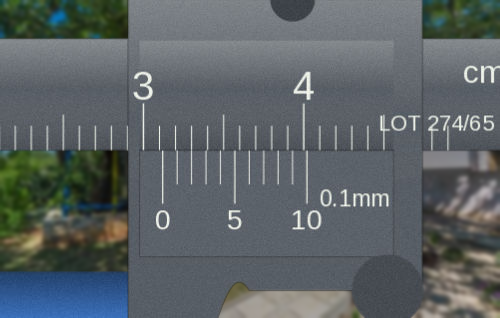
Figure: 31.2 mm
